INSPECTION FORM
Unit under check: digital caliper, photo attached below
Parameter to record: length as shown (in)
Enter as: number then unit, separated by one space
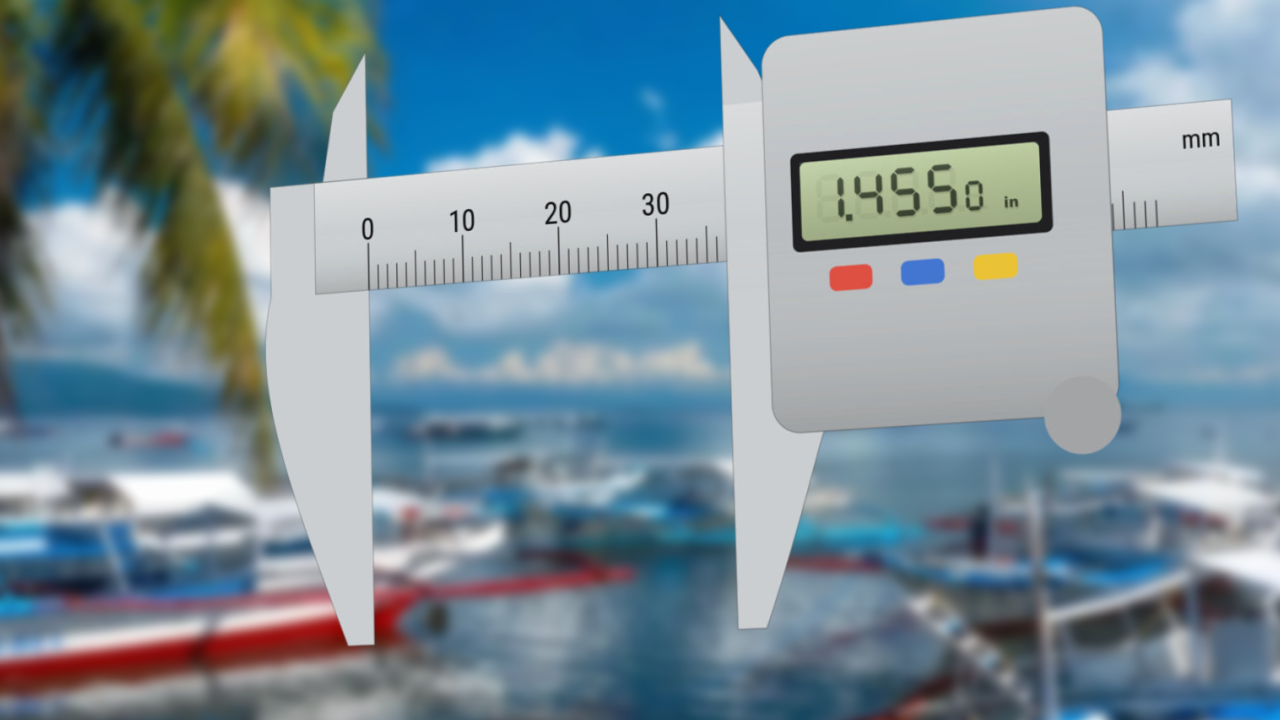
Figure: 1.4550 in
